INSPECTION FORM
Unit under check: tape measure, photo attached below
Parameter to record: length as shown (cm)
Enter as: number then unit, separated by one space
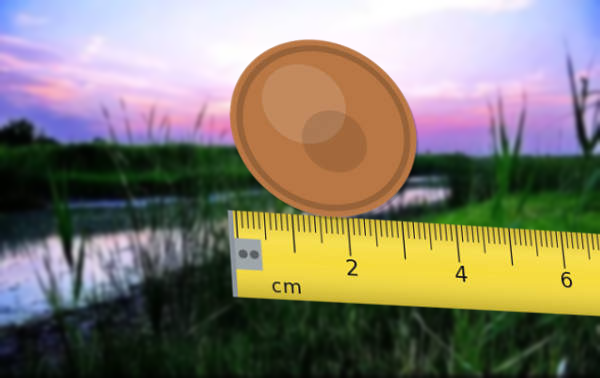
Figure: 3.4 cm
